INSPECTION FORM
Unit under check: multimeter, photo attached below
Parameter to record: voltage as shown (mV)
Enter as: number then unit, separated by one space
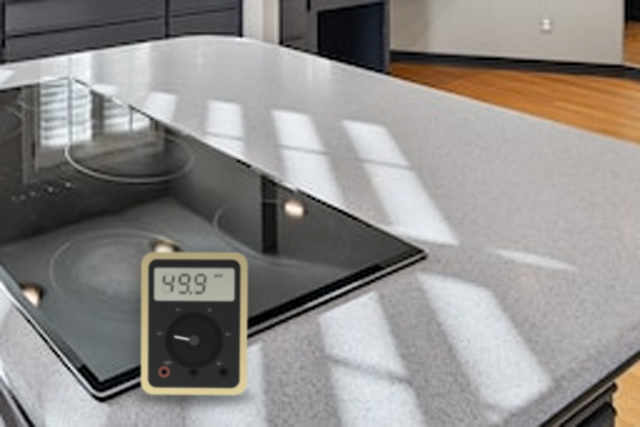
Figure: 49.9 mV
